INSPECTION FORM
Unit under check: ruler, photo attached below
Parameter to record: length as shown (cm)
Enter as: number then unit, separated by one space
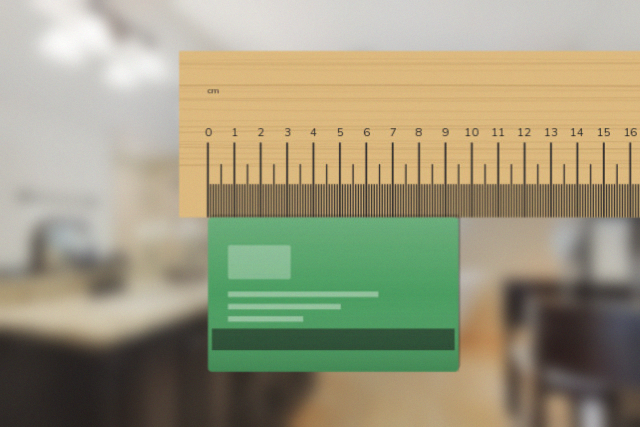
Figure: 9.5 cm
